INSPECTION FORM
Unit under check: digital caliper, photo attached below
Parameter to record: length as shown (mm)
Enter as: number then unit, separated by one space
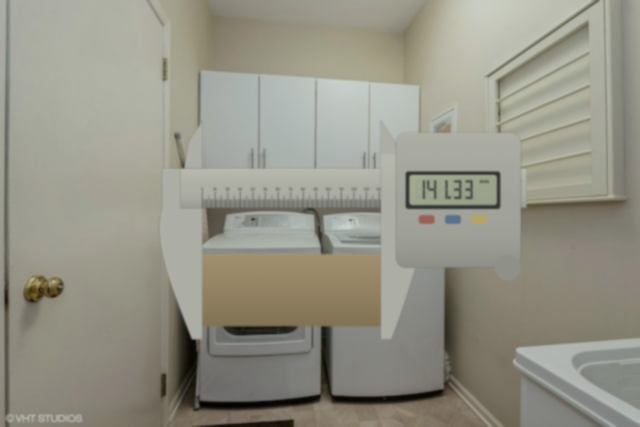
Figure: 141.33 mm
